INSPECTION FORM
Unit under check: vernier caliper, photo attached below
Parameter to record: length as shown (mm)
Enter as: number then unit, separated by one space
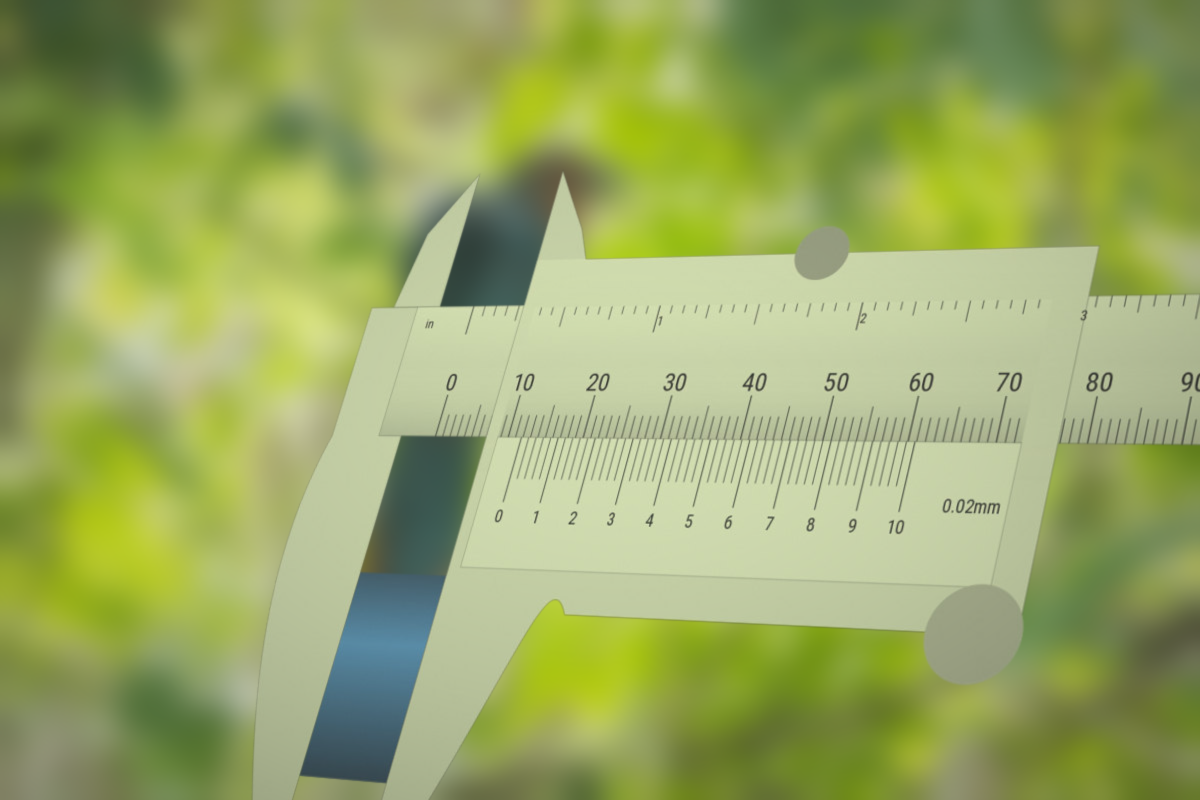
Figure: 11.8 mm
